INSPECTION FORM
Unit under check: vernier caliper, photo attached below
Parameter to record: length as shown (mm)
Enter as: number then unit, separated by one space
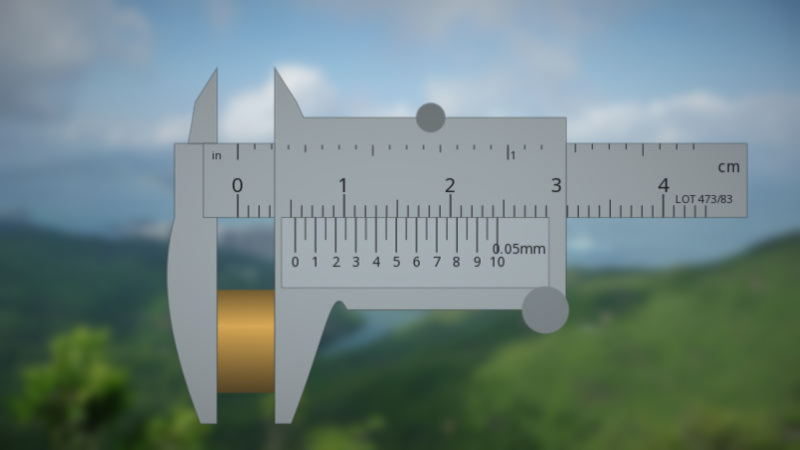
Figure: 5.4 mm
